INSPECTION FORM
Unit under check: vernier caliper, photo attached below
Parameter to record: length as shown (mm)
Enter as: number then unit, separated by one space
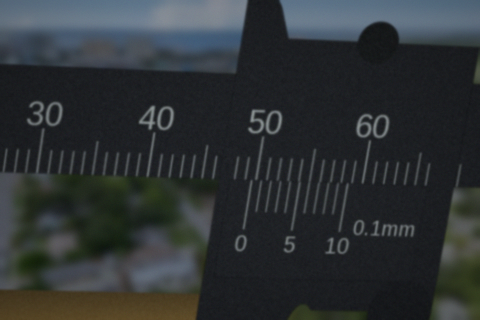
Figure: 49.6 mm
